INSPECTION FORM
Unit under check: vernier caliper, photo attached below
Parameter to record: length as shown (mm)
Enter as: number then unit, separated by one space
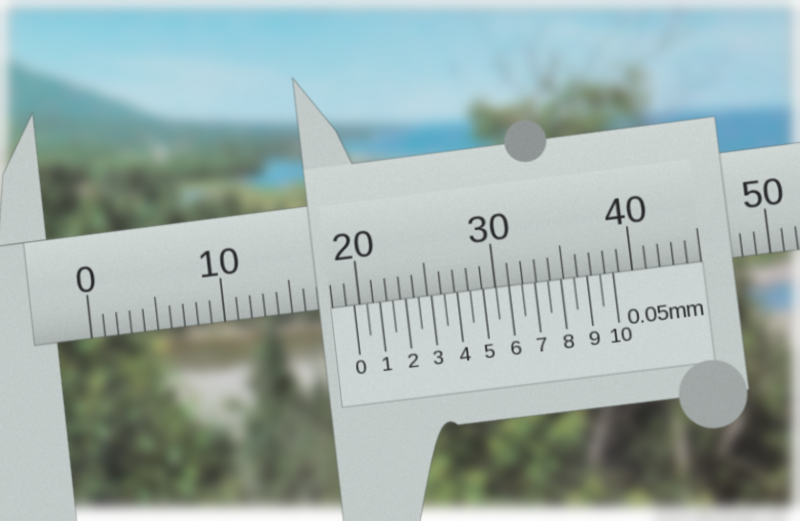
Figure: 19.6 mm
